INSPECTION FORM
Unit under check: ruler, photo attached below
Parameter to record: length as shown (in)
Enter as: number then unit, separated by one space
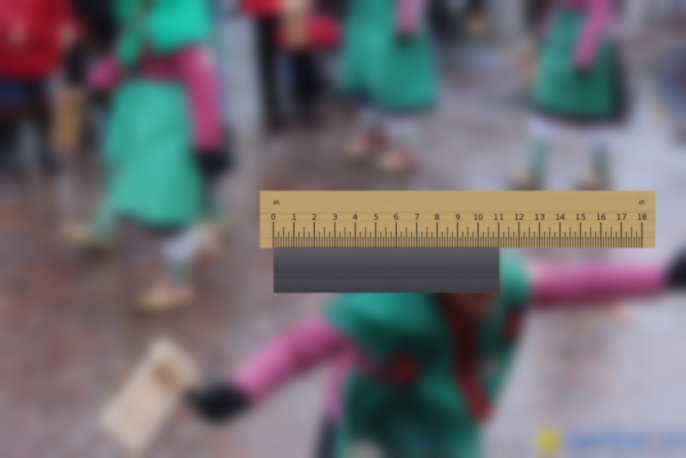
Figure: 11 in
